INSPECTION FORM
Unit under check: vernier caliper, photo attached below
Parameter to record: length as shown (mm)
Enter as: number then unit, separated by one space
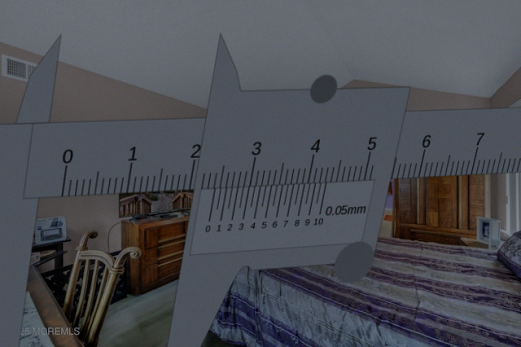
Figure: 24.2 mm
